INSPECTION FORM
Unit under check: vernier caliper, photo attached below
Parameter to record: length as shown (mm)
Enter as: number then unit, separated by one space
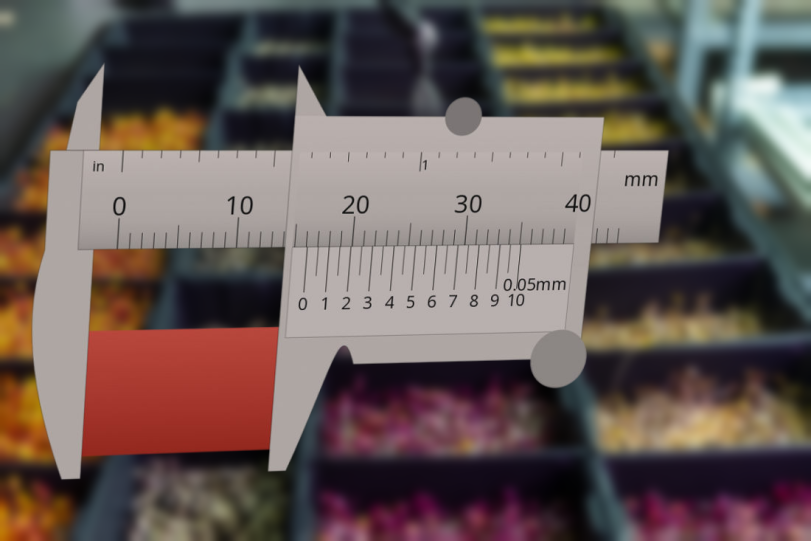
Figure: 16.1 mm
